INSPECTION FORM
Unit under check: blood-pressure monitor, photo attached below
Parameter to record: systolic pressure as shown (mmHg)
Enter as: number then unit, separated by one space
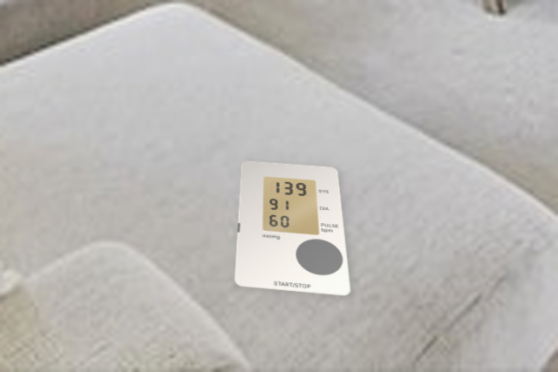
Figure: 139 mmHg
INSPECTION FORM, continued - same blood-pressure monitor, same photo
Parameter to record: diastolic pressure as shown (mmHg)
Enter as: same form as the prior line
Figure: 91 mmHg
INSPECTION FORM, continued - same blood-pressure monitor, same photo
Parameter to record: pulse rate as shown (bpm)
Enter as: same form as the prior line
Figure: 60 bpm
